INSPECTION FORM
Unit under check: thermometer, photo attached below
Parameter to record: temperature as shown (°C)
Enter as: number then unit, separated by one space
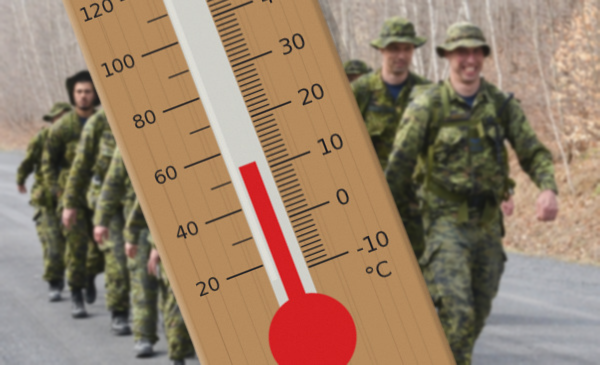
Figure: 12 °C
